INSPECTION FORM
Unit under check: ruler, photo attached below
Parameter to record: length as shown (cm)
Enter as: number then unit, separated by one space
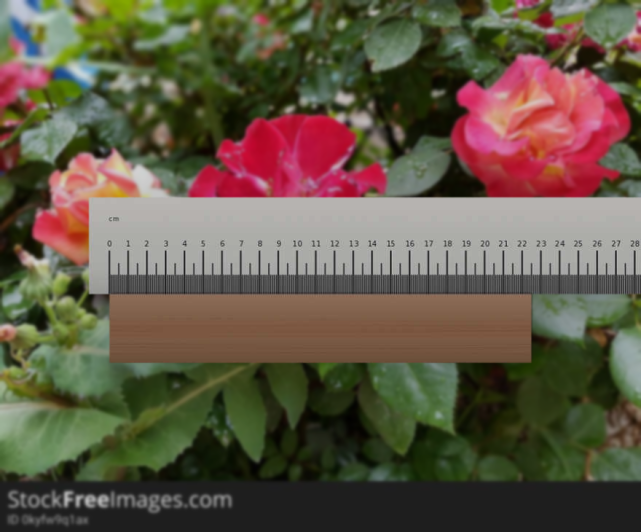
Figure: 22.5 cm
